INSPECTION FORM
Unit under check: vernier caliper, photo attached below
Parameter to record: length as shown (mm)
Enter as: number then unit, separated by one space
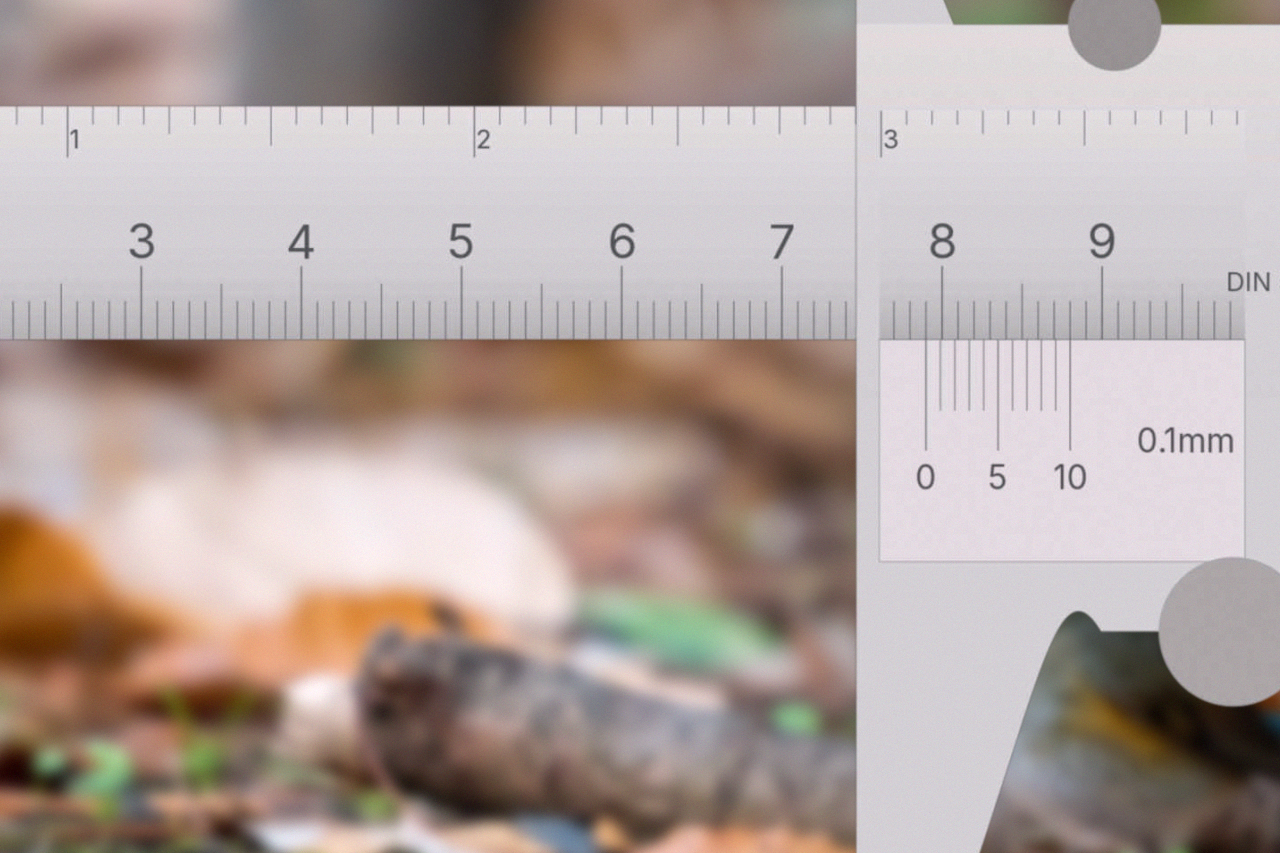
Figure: 79.0 mm
